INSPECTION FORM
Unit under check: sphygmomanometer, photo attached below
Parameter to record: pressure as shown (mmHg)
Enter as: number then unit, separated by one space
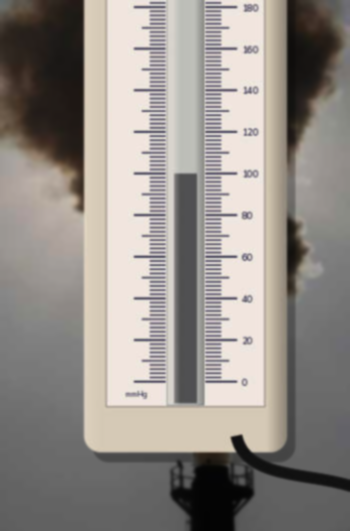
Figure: 100 mmHg
